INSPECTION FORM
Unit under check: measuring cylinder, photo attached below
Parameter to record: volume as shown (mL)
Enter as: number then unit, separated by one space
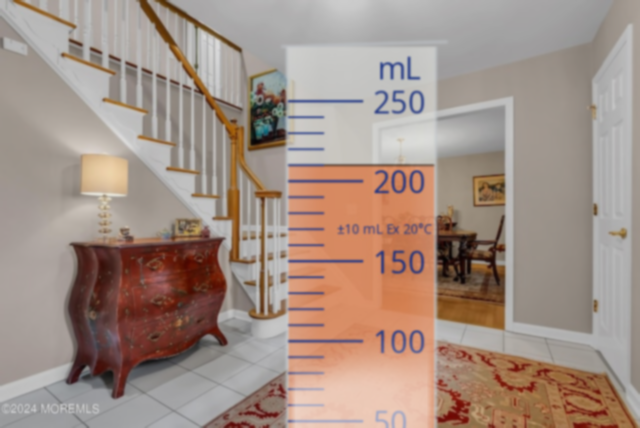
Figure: 210 mL
